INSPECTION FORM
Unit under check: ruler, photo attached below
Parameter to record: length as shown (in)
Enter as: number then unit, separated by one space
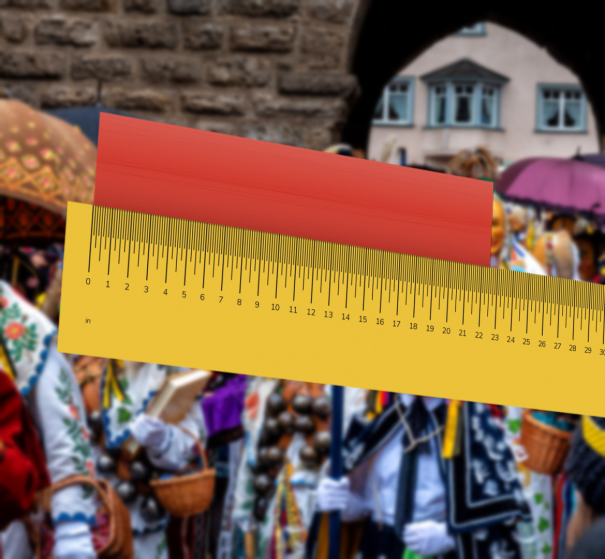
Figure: 22.5 in
